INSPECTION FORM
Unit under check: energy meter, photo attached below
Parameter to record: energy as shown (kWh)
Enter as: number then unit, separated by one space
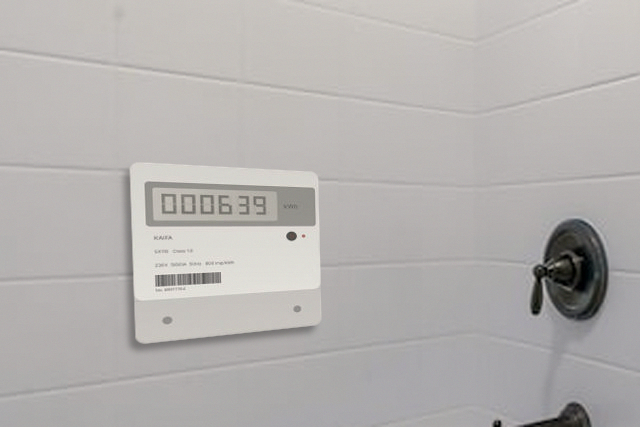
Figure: 639 kWh
